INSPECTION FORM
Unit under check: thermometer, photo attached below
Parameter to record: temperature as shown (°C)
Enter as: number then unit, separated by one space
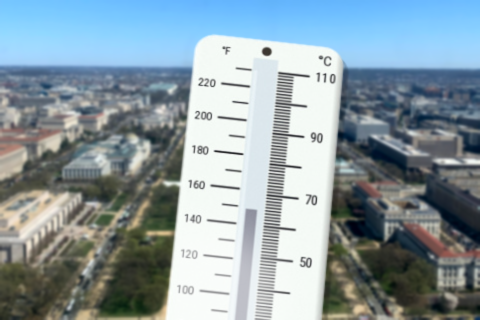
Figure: 65 °C
